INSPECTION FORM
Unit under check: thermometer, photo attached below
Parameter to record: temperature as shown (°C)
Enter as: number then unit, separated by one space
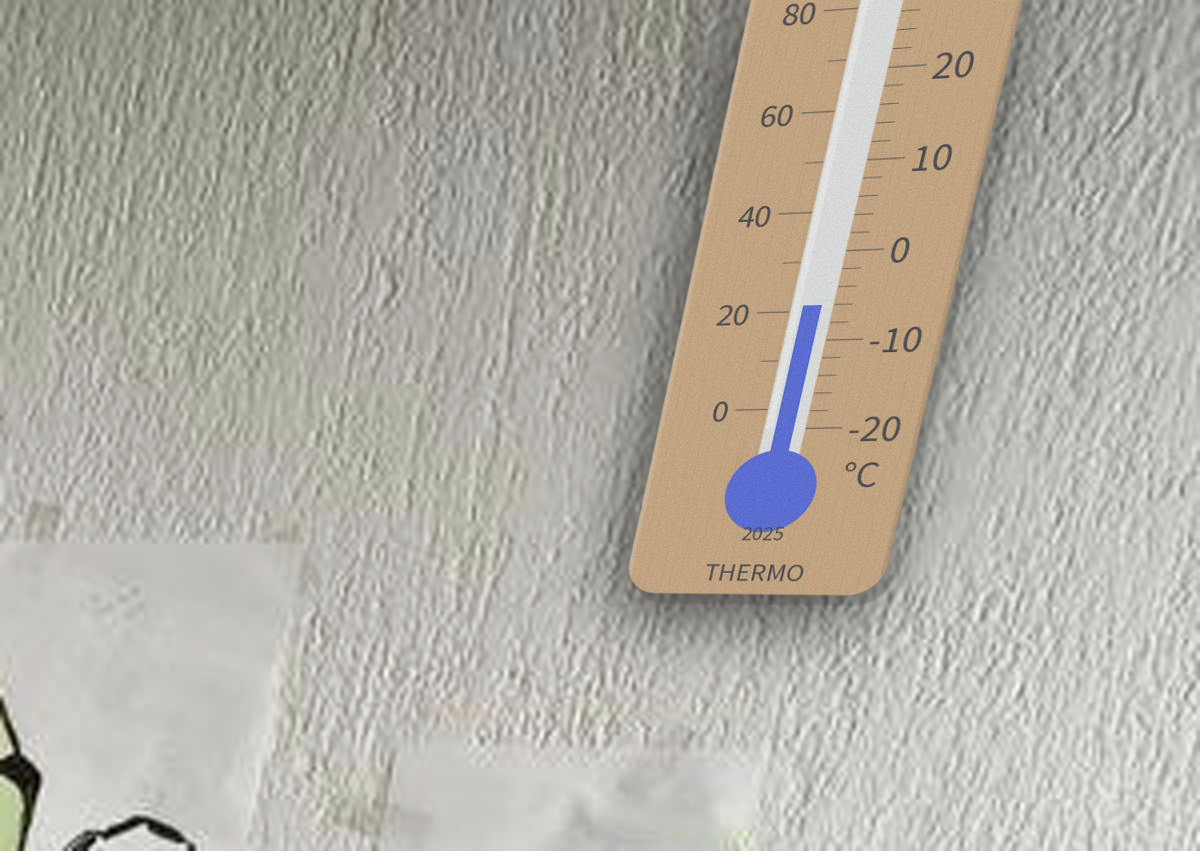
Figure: -6 °C
